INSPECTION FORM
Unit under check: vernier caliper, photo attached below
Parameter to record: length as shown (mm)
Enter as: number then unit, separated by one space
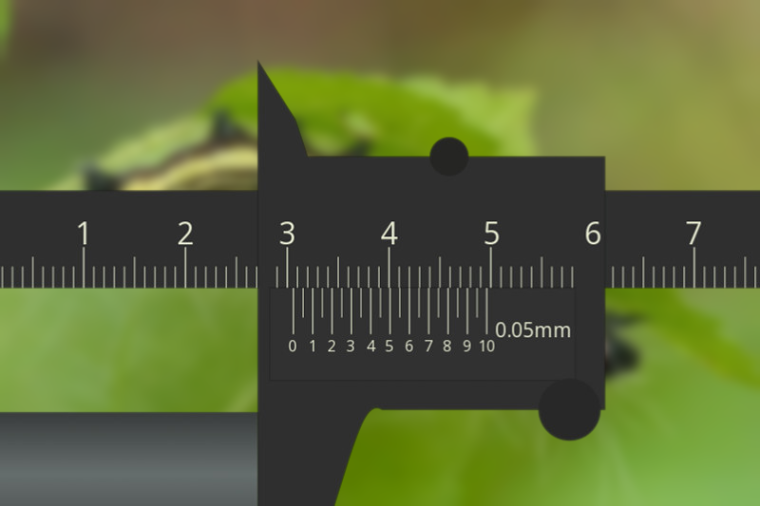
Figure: 30.6 mm
